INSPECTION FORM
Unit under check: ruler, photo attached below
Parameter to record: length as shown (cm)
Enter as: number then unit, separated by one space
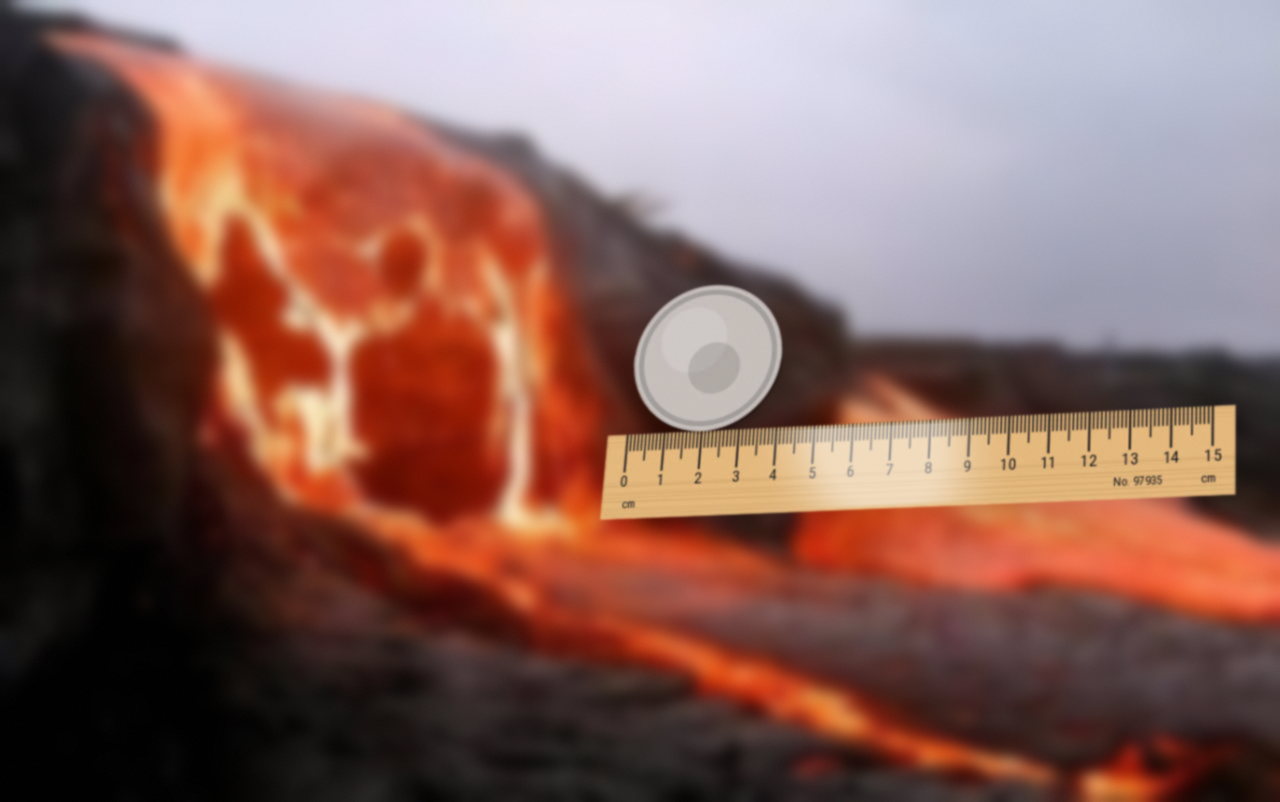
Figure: 4 cm
